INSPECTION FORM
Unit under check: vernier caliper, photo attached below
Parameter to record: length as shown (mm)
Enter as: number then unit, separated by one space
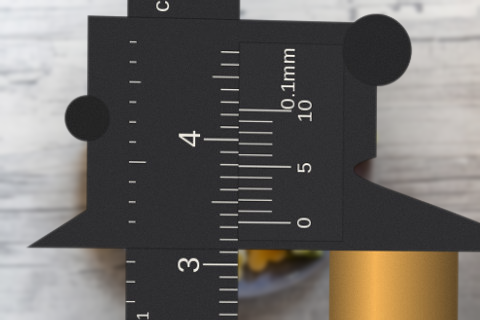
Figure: 33.4 mm
